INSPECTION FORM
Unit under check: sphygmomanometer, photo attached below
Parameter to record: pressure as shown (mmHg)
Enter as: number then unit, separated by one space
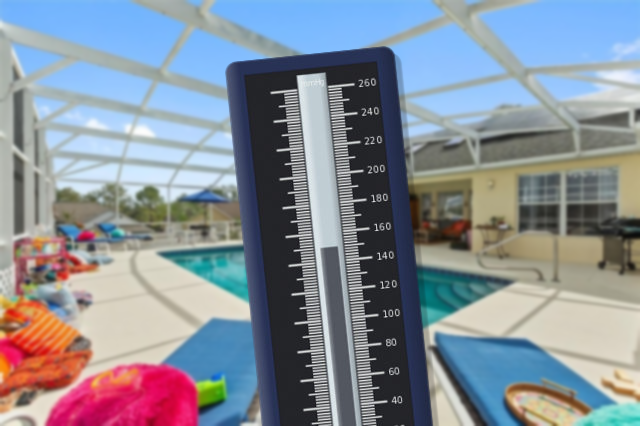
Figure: 150 mmHg
